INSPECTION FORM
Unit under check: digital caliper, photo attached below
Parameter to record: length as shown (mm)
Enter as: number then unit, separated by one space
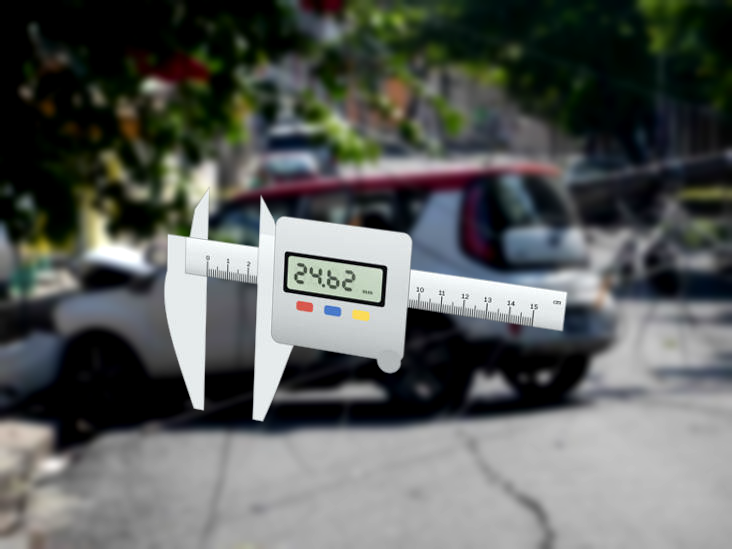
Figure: 24.62 mm
